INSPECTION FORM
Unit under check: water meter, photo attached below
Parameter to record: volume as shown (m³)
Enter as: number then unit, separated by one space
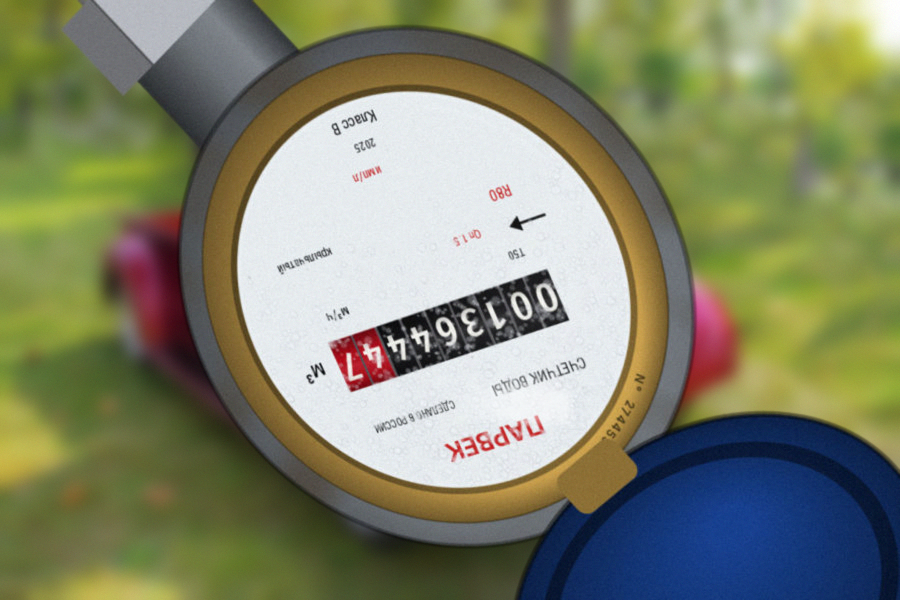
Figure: 13644.47 m³
